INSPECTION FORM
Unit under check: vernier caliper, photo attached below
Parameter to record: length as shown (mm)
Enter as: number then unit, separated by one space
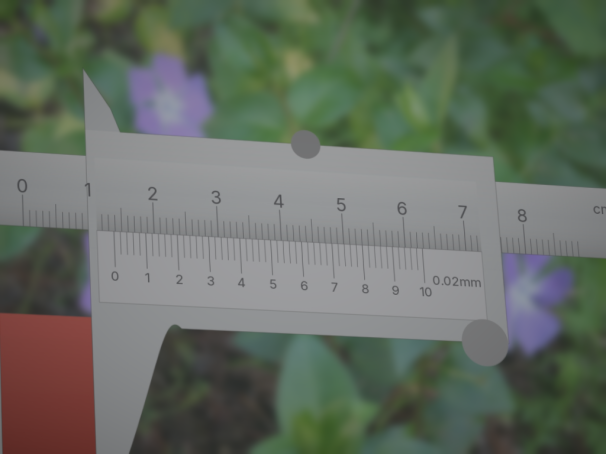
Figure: 13.8 mm
